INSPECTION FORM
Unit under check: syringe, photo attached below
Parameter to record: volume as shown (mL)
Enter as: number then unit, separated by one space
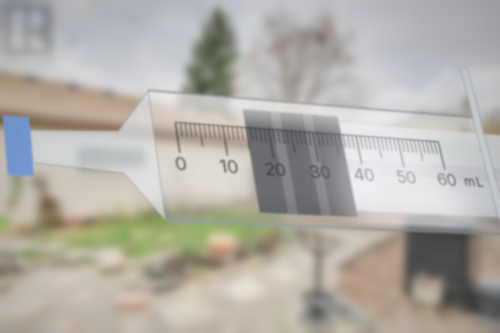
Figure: 15 mL
